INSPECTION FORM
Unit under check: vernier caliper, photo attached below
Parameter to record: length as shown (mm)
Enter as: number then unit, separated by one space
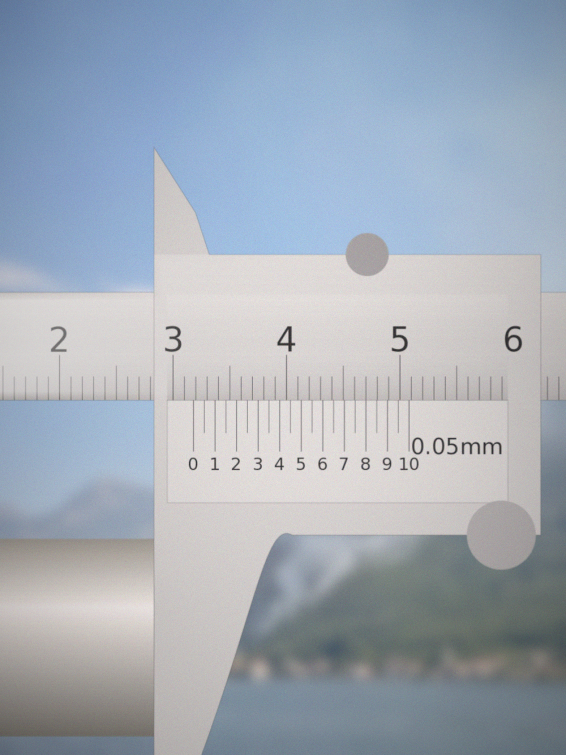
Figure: 31.8 mm
